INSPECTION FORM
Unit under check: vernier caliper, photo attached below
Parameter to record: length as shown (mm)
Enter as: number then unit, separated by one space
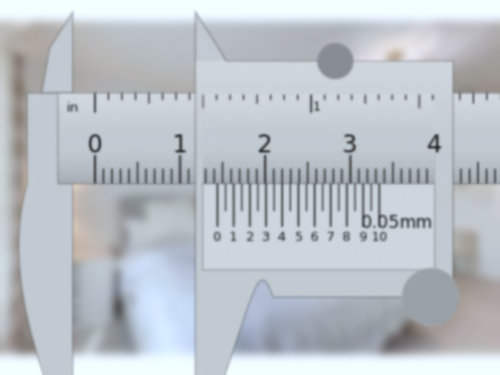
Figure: 14.4 mm
